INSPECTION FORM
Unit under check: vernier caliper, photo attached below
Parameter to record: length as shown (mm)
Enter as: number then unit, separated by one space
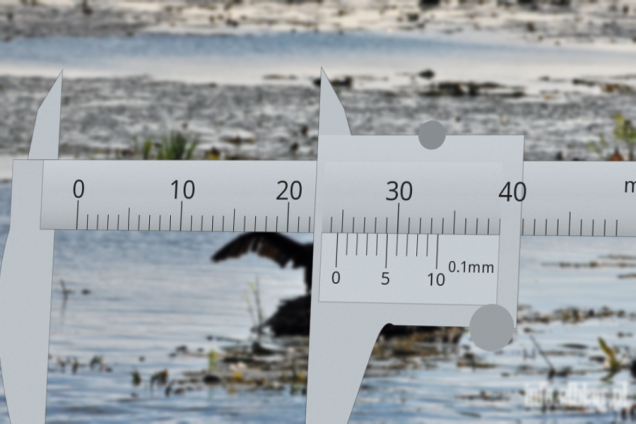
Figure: 24.6 mm
